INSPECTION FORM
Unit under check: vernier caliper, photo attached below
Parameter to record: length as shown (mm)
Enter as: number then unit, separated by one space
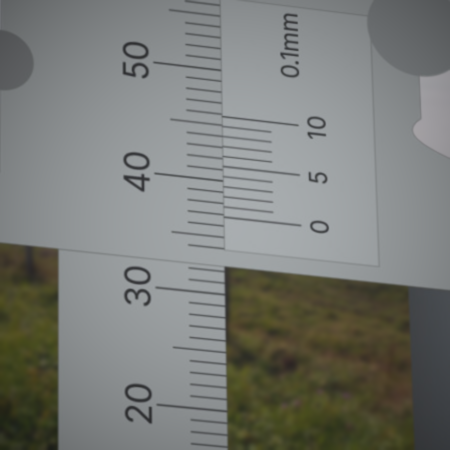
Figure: 36.8 mm
